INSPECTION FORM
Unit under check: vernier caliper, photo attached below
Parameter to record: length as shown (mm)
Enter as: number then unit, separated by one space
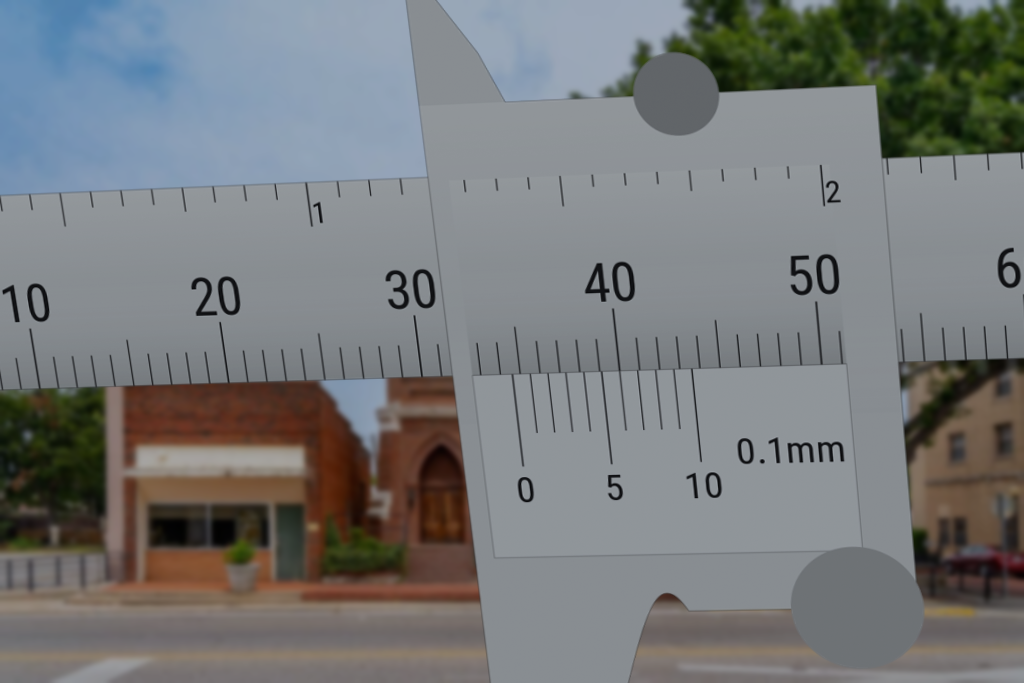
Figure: 34.6 mm
